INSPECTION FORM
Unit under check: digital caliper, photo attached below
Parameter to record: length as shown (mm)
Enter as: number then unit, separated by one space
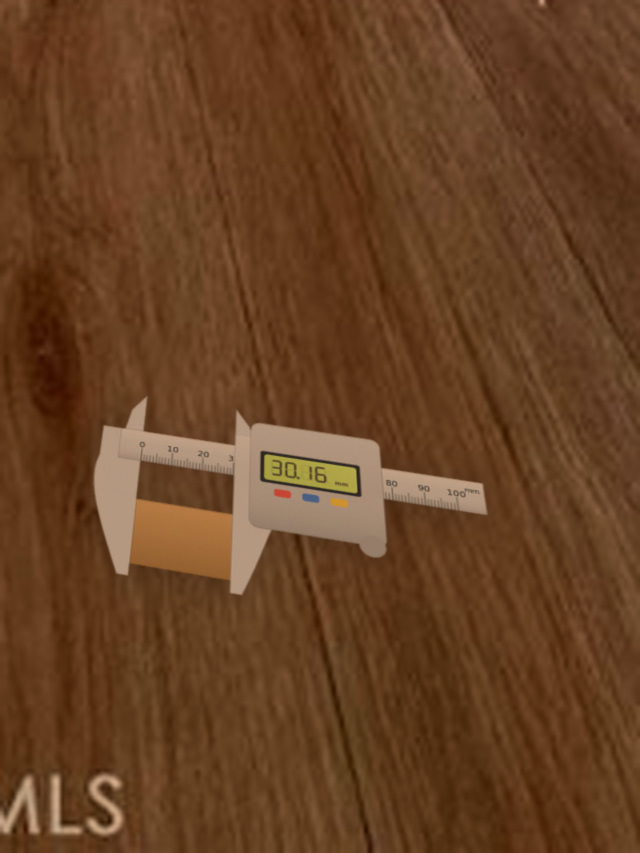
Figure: 30.16 mm
